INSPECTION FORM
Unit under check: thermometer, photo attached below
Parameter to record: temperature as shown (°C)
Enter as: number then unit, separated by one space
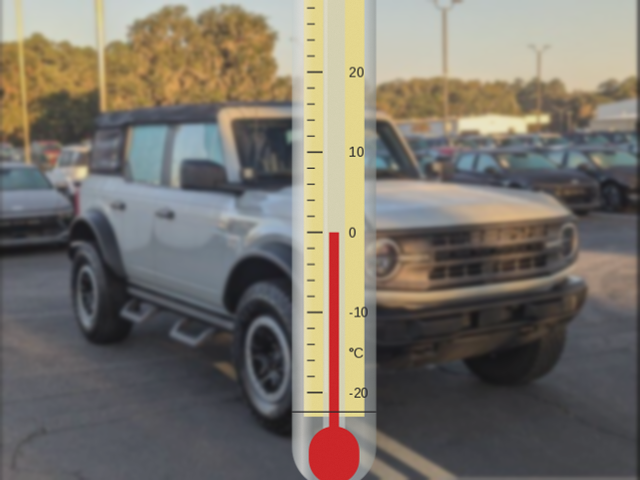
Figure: 0 °C
